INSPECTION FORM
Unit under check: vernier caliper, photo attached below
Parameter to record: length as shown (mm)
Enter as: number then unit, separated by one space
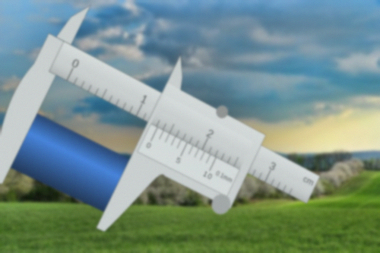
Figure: 13.2 mm
